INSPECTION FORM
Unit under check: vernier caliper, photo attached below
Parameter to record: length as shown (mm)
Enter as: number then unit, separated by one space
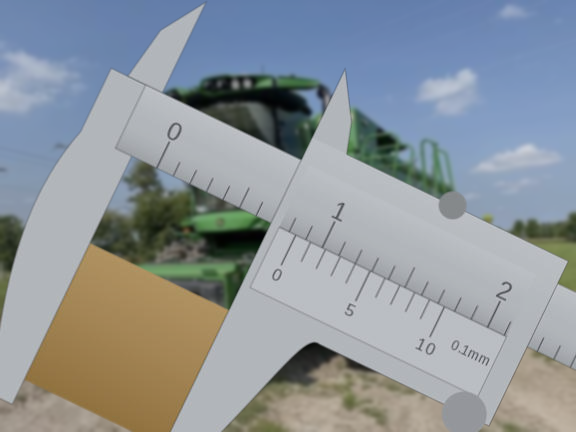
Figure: 8.4 mm
